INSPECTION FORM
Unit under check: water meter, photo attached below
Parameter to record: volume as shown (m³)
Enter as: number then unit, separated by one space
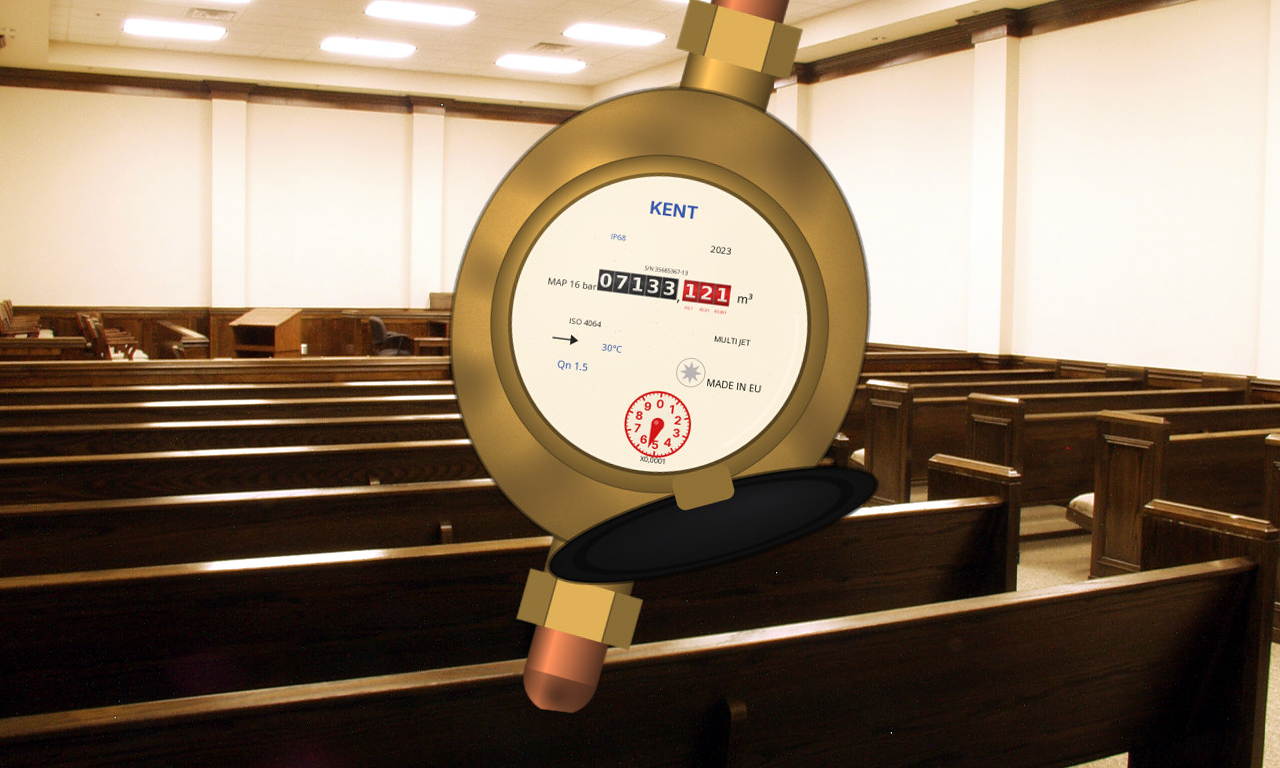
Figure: 7133.1215 m³
